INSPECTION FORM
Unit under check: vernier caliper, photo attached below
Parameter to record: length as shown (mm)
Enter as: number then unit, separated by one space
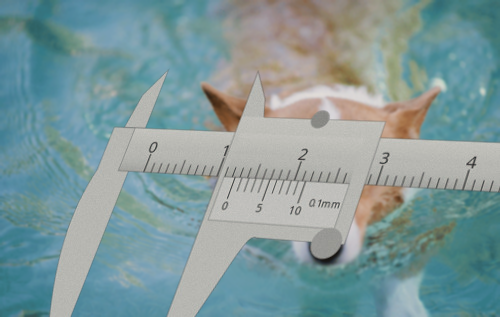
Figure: 12.4 mm
